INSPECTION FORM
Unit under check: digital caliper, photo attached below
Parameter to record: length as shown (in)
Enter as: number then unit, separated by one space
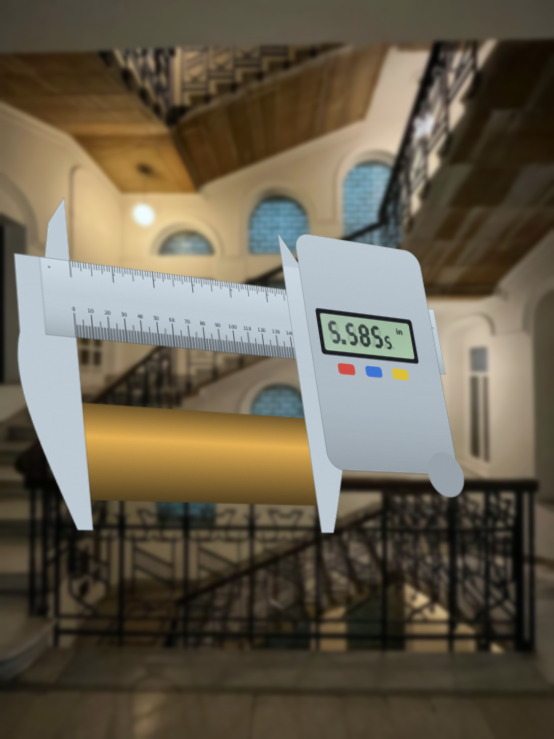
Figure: 5.5855 in
